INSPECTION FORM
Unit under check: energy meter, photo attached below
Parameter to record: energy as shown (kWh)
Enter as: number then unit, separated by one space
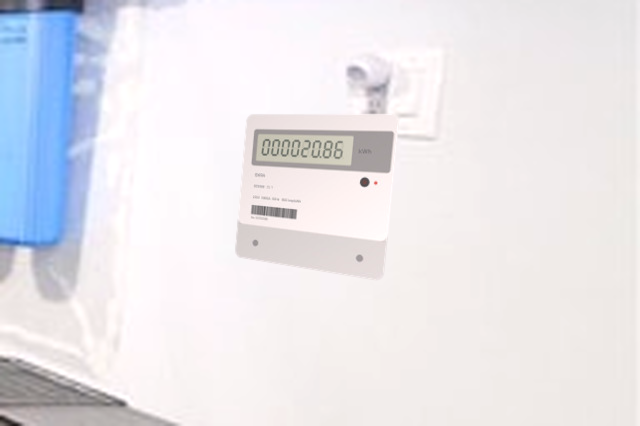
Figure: 20.86 kWh
